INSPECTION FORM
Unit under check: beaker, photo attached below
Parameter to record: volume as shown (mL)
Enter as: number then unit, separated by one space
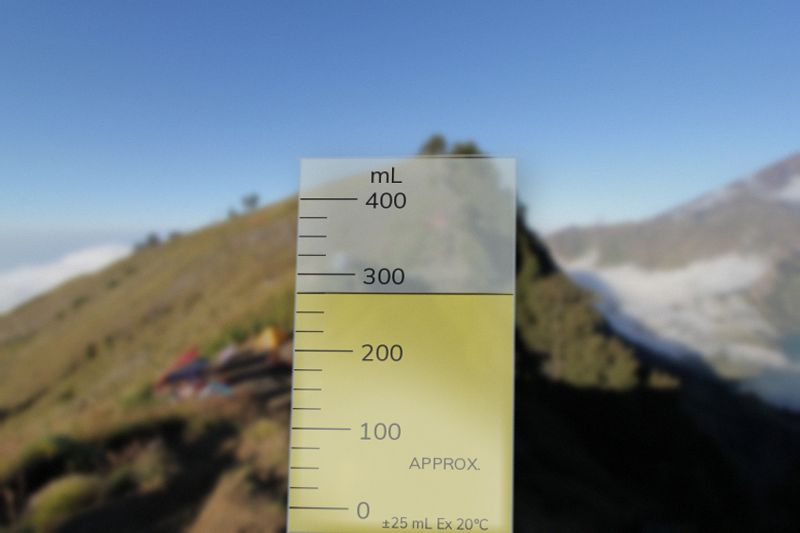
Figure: 275 mL
